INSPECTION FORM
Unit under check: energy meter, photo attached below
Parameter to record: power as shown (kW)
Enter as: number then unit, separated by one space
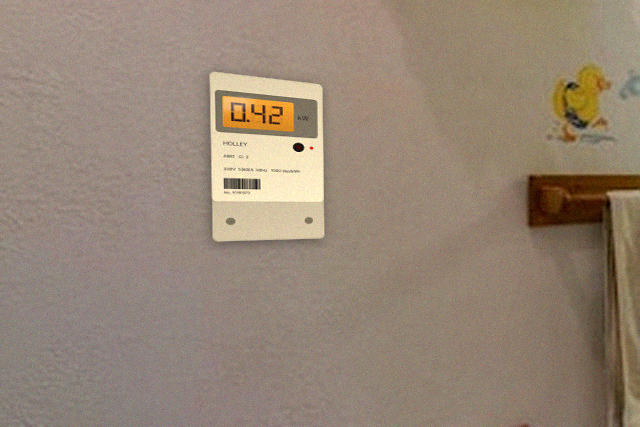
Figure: 0.42 kW
